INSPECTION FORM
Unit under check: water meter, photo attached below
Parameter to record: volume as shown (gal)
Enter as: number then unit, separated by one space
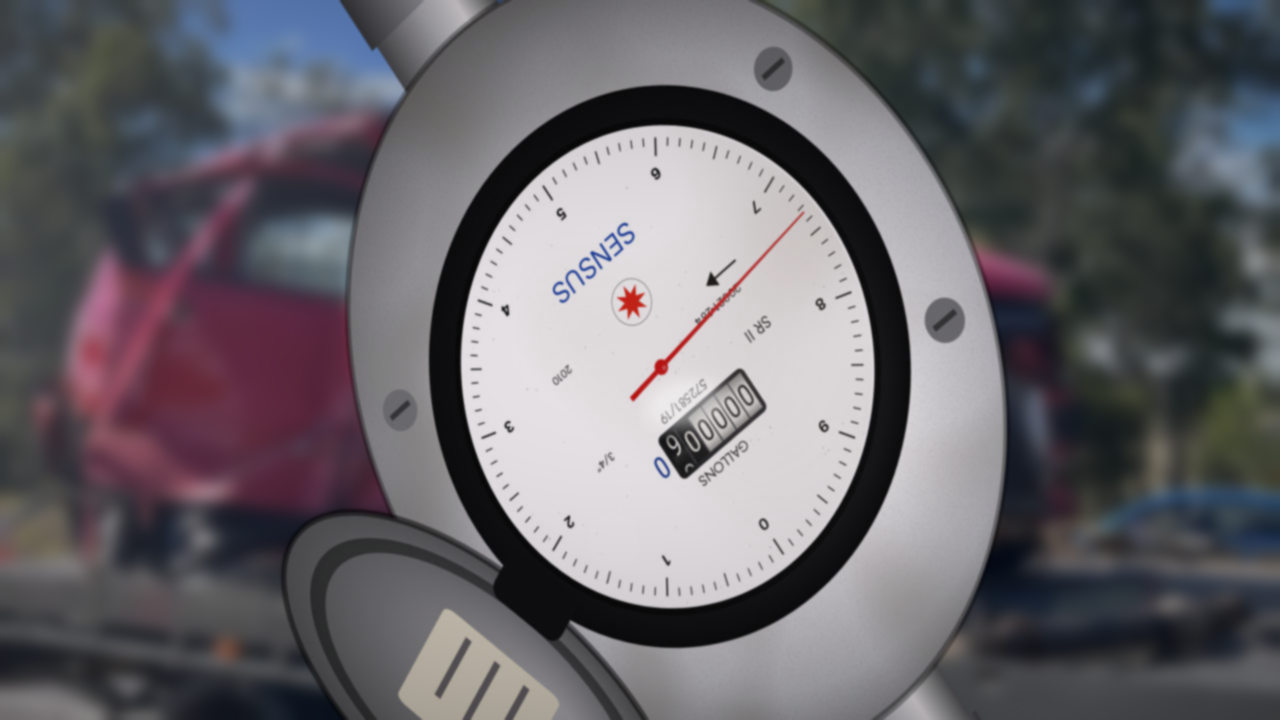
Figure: 57.3 gal
